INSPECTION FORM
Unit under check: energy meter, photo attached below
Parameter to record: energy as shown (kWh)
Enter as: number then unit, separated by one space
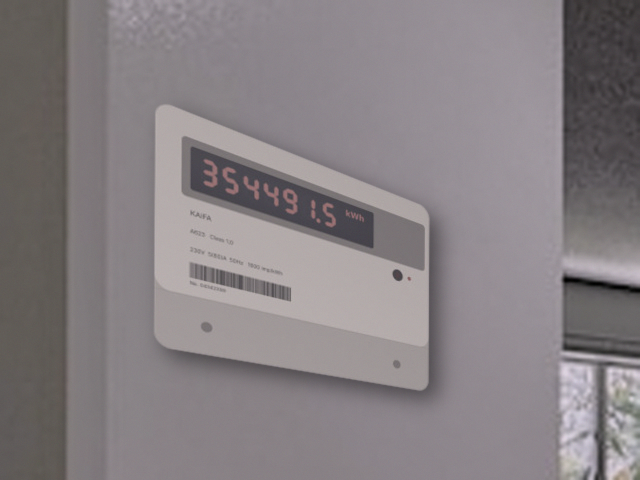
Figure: 354491.5 kWh
